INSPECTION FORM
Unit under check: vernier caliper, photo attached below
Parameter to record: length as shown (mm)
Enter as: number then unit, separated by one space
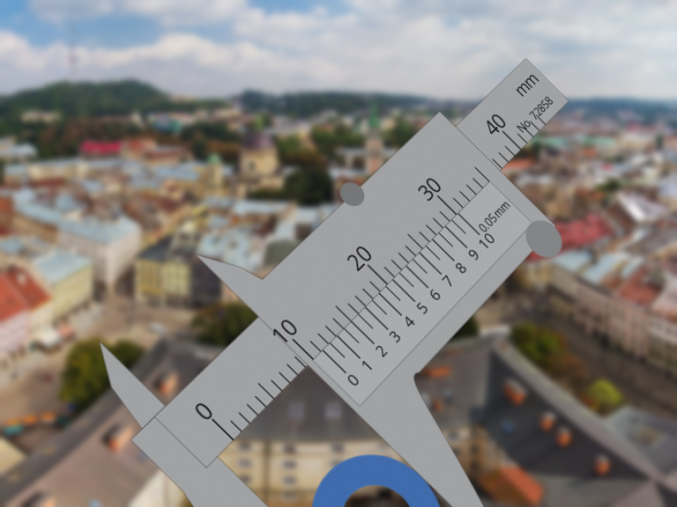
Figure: 11.2 mm
